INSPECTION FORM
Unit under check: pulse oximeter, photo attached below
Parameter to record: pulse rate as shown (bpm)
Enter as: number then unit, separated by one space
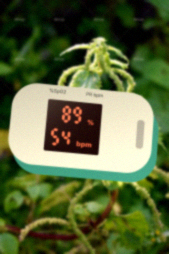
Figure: 54 bpm
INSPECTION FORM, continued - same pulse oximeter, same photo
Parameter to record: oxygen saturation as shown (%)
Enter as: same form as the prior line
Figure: 89 %
